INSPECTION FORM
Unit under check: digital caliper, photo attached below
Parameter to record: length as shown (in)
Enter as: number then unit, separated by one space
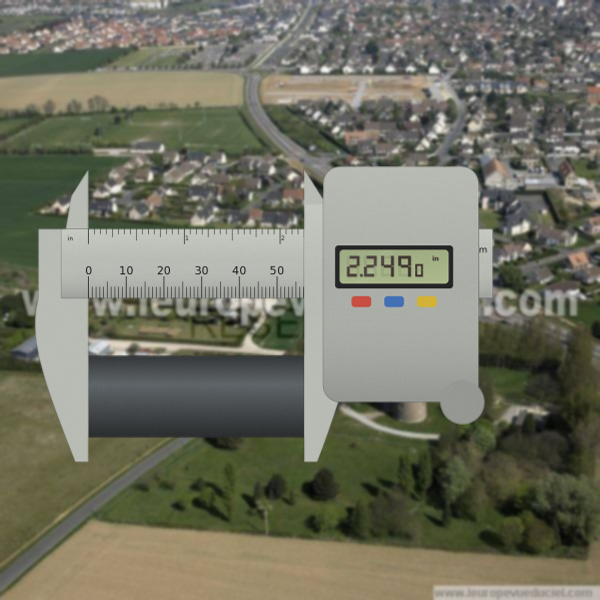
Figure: 2.2490 in
